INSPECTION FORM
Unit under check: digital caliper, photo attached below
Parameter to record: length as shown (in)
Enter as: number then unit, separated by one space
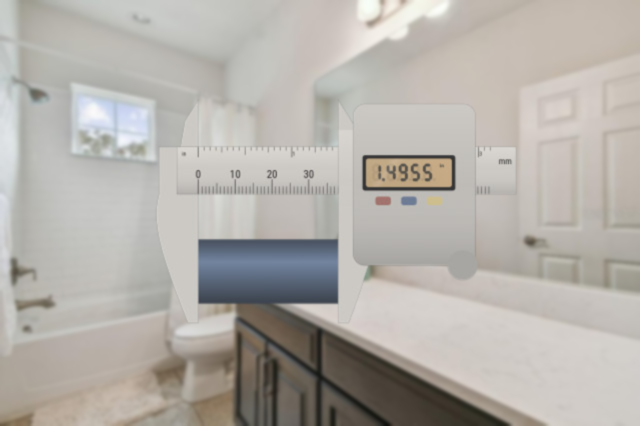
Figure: 1.4955 in
